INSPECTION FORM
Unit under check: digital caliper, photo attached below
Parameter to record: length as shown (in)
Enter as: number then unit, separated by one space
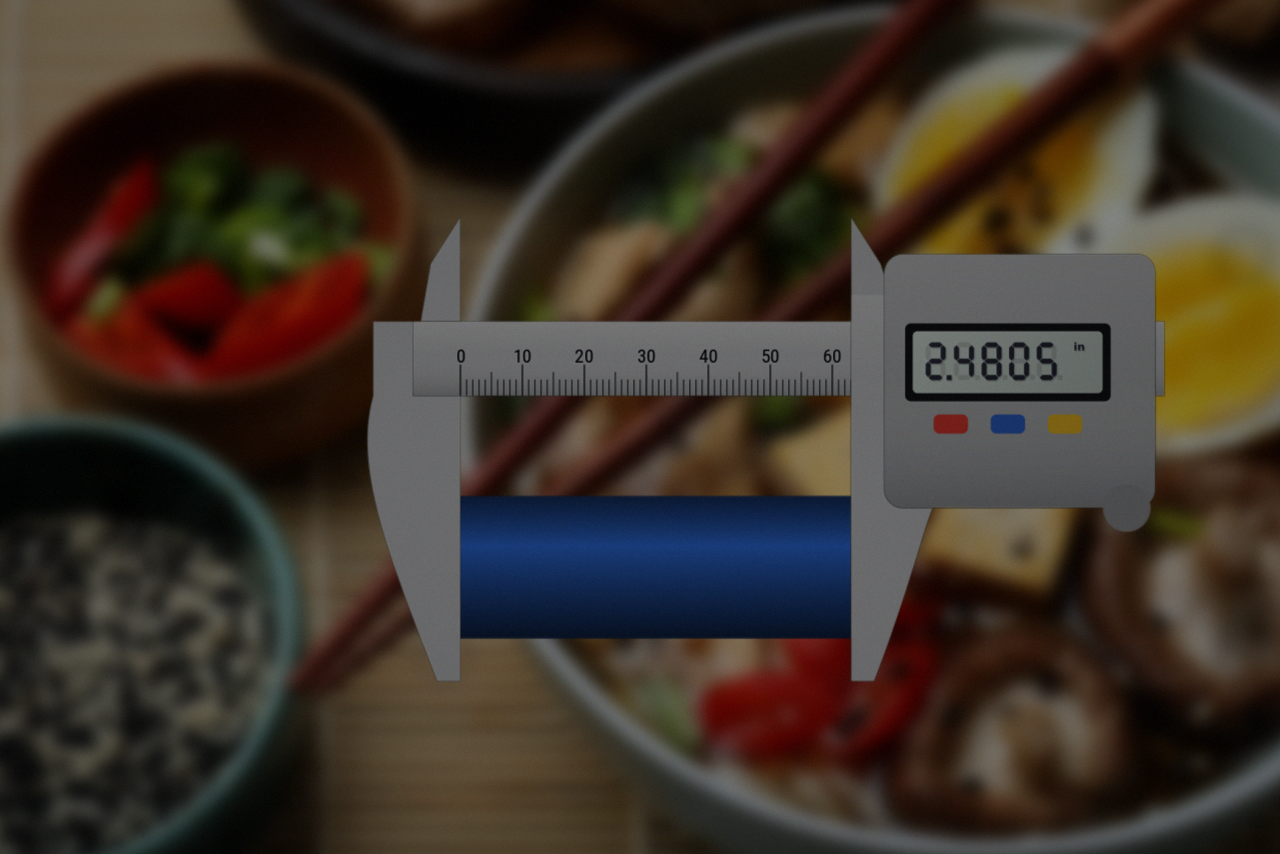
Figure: 2.4805 in
